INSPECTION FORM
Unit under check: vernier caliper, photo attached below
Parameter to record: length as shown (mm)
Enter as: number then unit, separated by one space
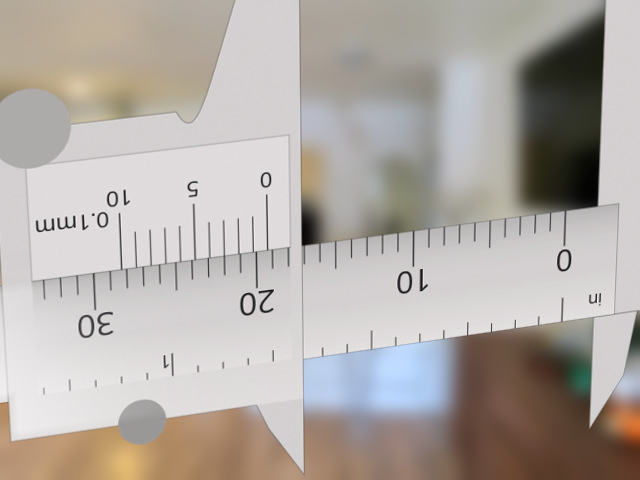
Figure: 19.3 mm
